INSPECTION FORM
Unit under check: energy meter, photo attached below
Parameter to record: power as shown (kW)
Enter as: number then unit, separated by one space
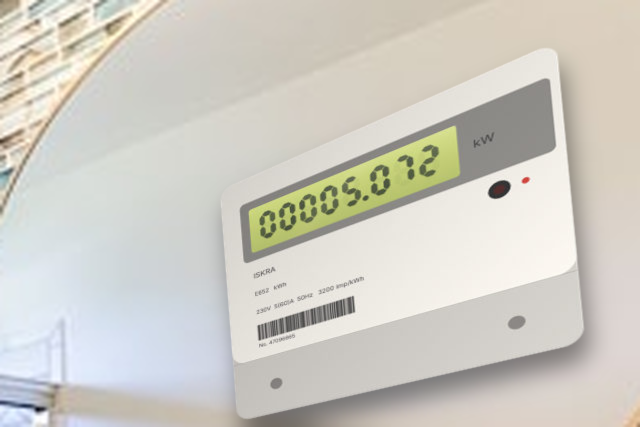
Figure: 5.072 kW
